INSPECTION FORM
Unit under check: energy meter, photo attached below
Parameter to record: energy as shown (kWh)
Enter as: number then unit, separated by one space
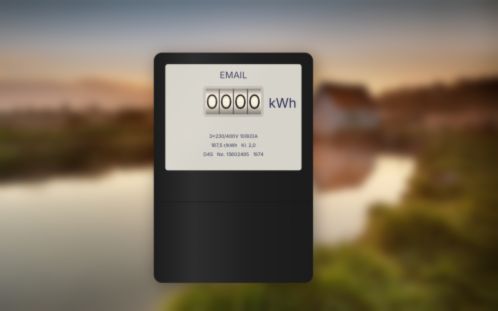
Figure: 0 kWh
